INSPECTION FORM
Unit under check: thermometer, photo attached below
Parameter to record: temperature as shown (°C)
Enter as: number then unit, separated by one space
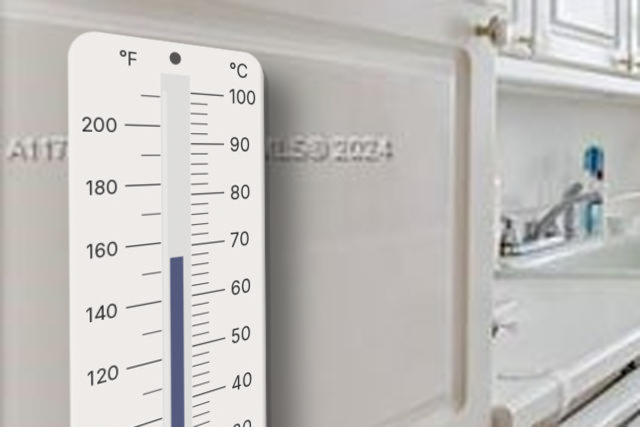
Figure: 68 °C
